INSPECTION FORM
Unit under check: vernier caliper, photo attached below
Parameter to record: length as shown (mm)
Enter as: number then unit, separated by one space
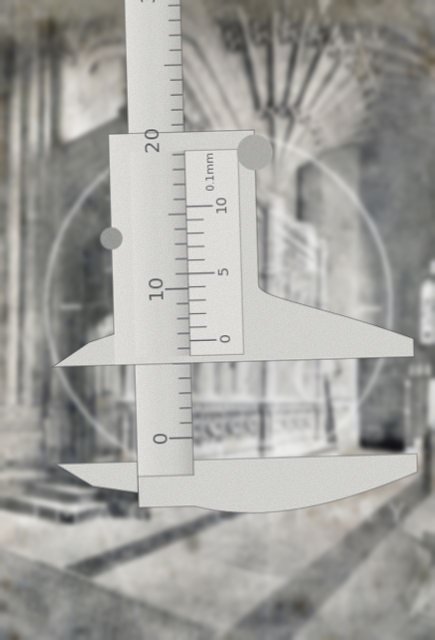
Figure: 6.5 mm
